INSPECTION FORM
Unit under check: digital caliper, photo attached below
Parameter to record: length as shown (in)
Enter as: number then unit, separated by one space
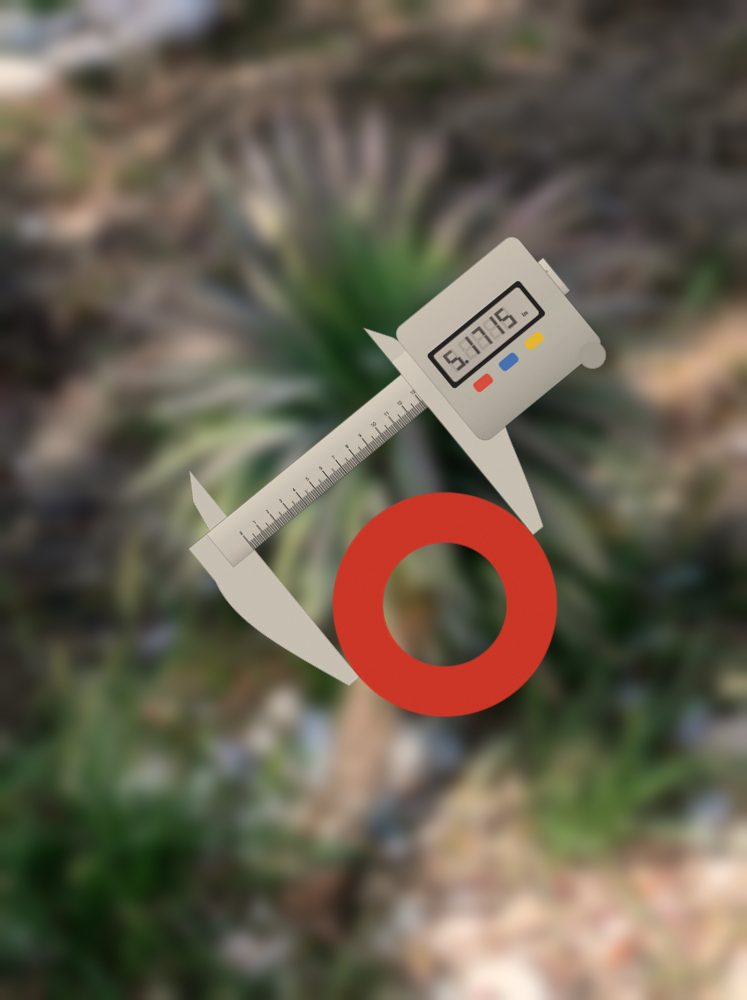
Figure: 5.1715 in
